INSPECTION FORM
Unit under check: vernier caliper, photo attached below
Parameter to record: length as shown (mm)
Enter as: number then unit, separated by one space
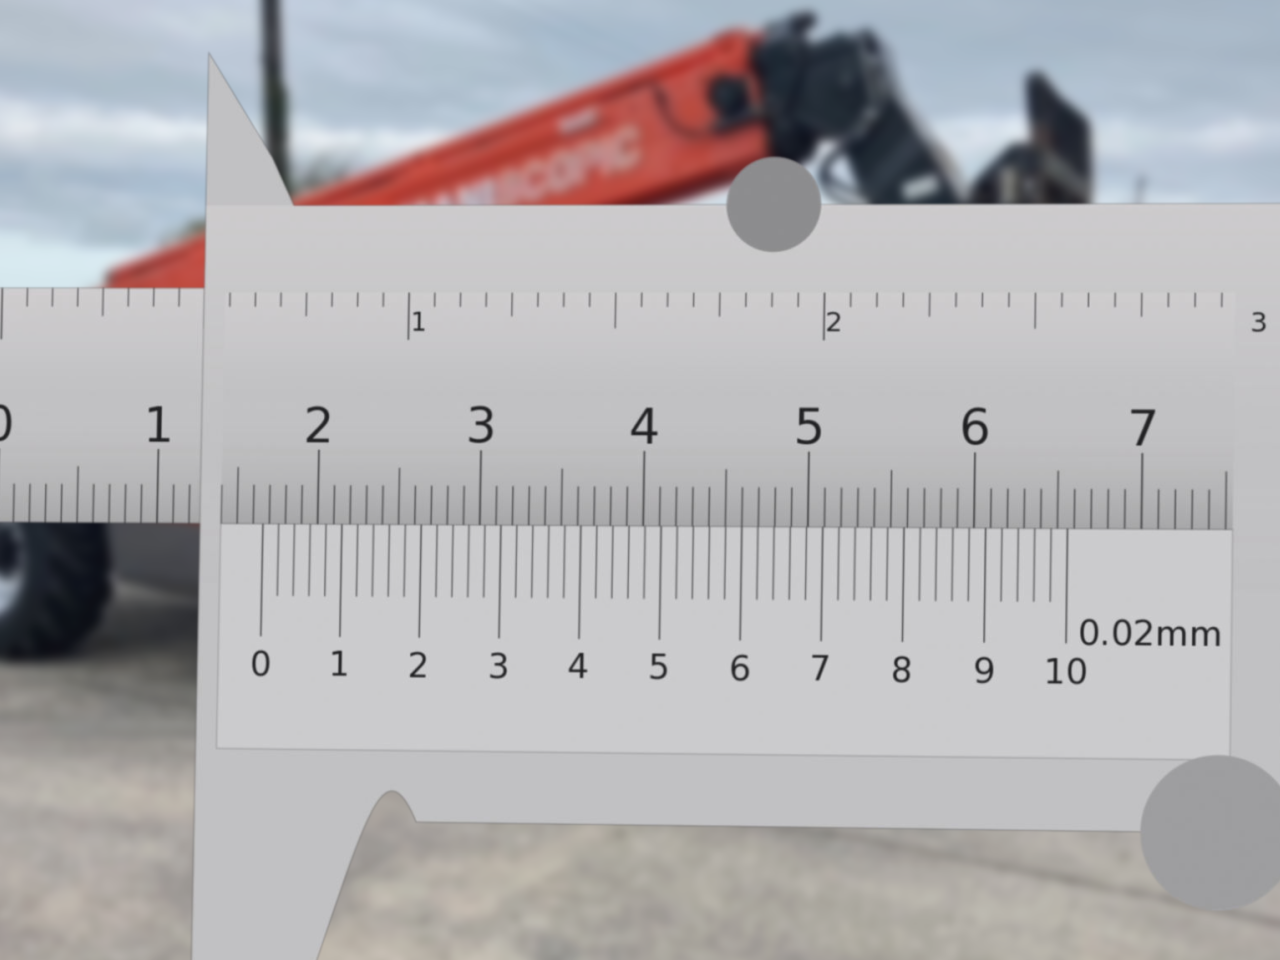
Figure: 16.6 mm
